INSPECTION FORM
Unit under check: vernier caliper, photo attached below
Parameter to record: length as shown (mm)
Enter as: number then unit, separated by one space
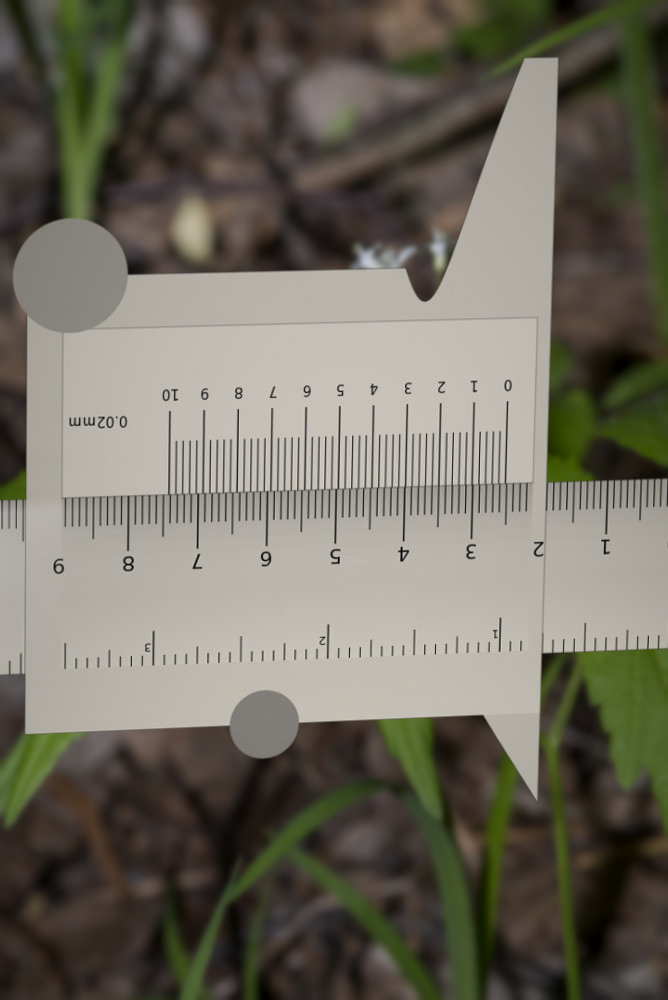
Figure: 25.2 mm
